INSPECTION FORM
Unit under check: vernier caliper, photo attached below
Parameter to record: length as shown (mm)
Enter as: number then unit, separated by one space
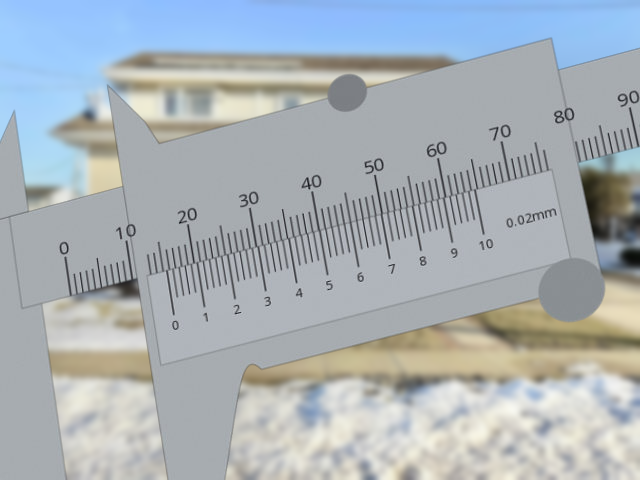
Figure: 15.6 mm
